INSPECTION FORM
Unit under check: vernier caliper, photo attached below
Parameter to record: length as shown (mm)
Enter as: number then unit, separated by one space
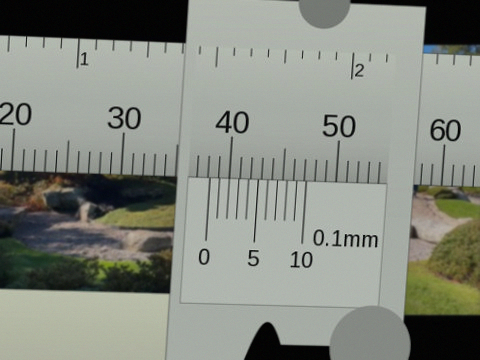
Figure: 38.2 mm
